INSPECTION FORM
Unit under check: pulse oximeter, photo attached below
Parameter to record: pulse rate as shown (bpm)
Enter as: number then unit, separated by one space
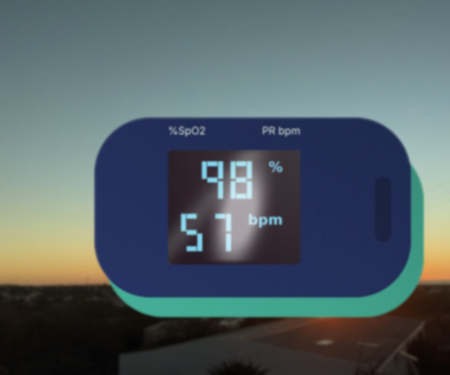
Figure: 57 bpm
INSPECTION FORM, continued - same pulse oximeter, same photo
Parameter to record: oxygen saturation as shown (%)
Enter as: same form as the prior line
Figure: 98 %
